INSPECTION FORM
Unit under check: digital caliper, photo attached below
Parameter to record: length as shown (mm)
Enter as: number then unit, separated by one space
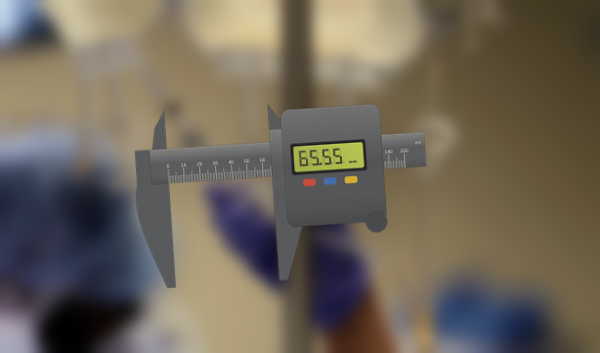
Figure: 65.55 mm
